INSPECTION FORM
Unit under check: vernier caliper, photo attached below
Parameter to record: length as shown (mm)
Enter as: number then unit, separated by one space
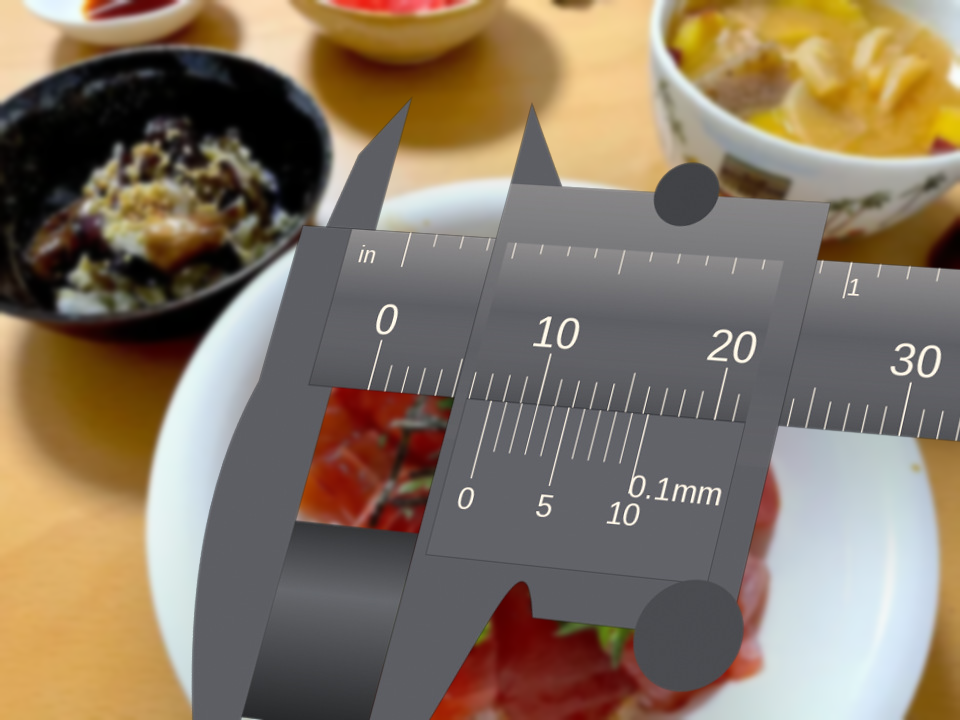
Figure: 7.3 mm
